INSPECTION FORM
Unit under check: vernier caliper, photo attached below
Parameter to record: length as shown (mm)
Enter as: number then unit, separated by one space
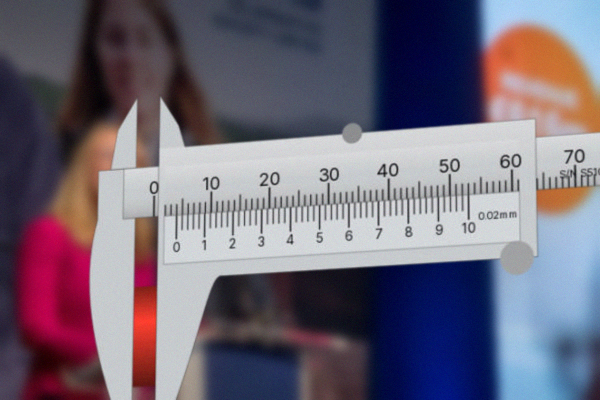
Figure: 4.0 mm
